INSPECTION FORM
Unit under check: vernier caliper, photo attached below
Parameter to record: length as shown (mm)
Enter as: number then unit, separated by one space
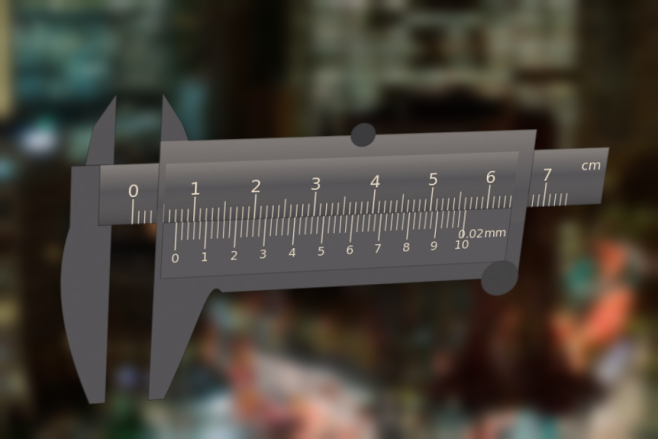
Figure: 7.2 mm
